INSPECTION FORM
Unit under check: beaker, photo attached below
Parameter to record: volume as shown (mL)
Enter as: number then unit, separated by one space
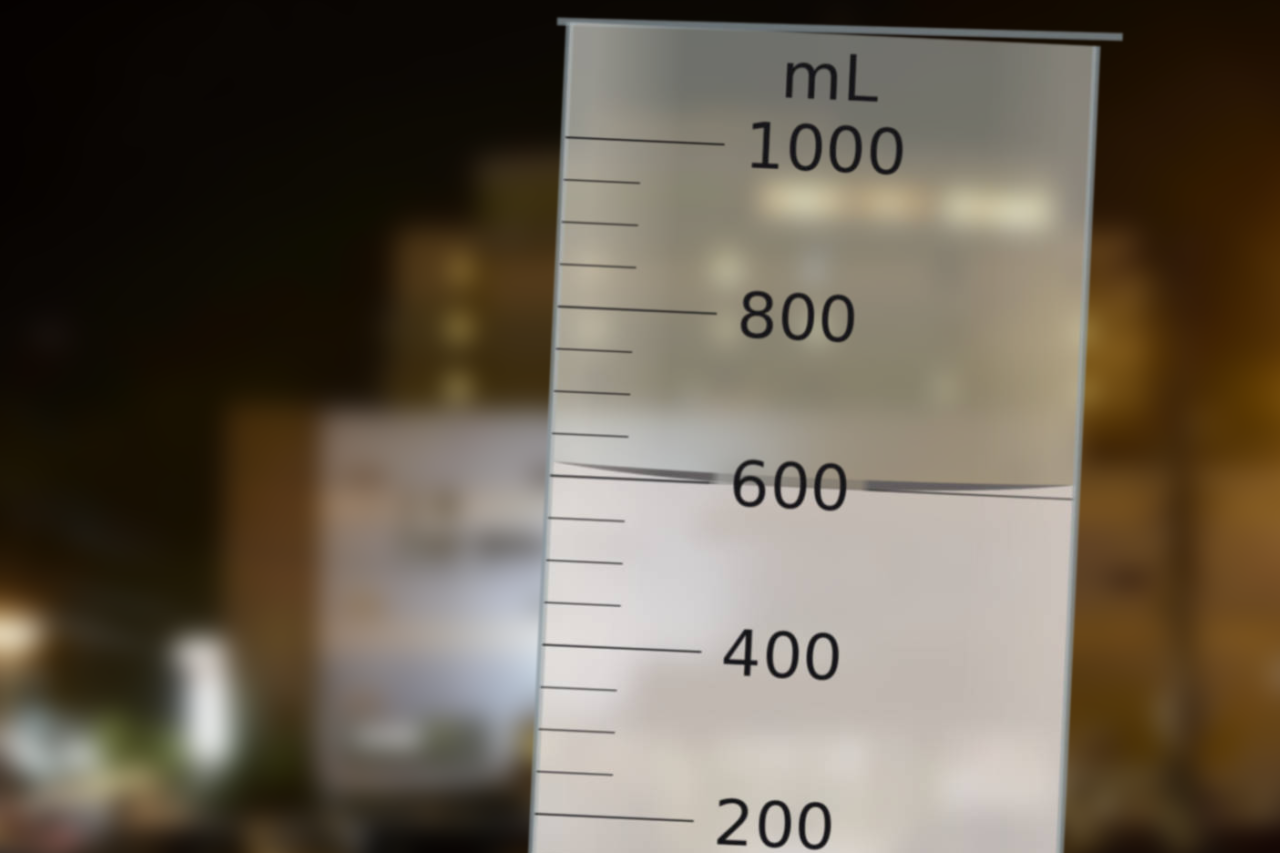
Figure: 600 mL
